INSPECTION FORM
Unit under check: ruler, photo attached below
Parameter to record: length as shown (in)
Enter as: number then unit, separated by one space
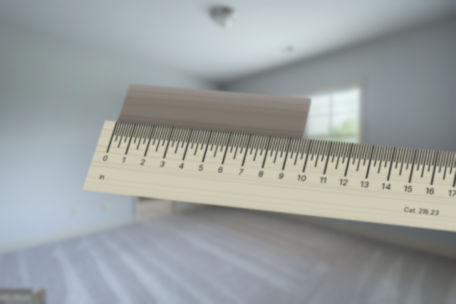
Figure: 9.5 in
